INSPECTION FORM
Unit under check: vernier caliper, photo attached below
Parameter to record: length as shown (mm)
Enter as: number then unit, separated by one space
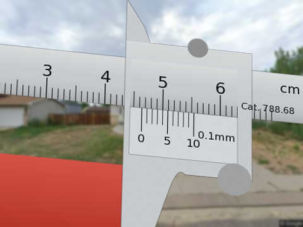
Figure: 46.4 mm
